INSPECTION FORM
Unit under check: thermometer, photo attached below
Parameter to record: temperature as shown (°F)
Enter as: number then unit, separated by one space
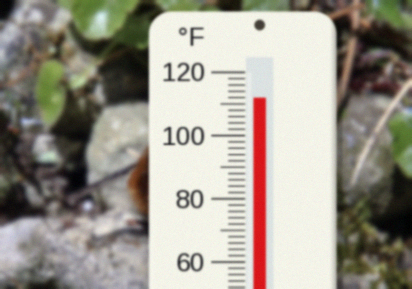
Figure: 112 °F
